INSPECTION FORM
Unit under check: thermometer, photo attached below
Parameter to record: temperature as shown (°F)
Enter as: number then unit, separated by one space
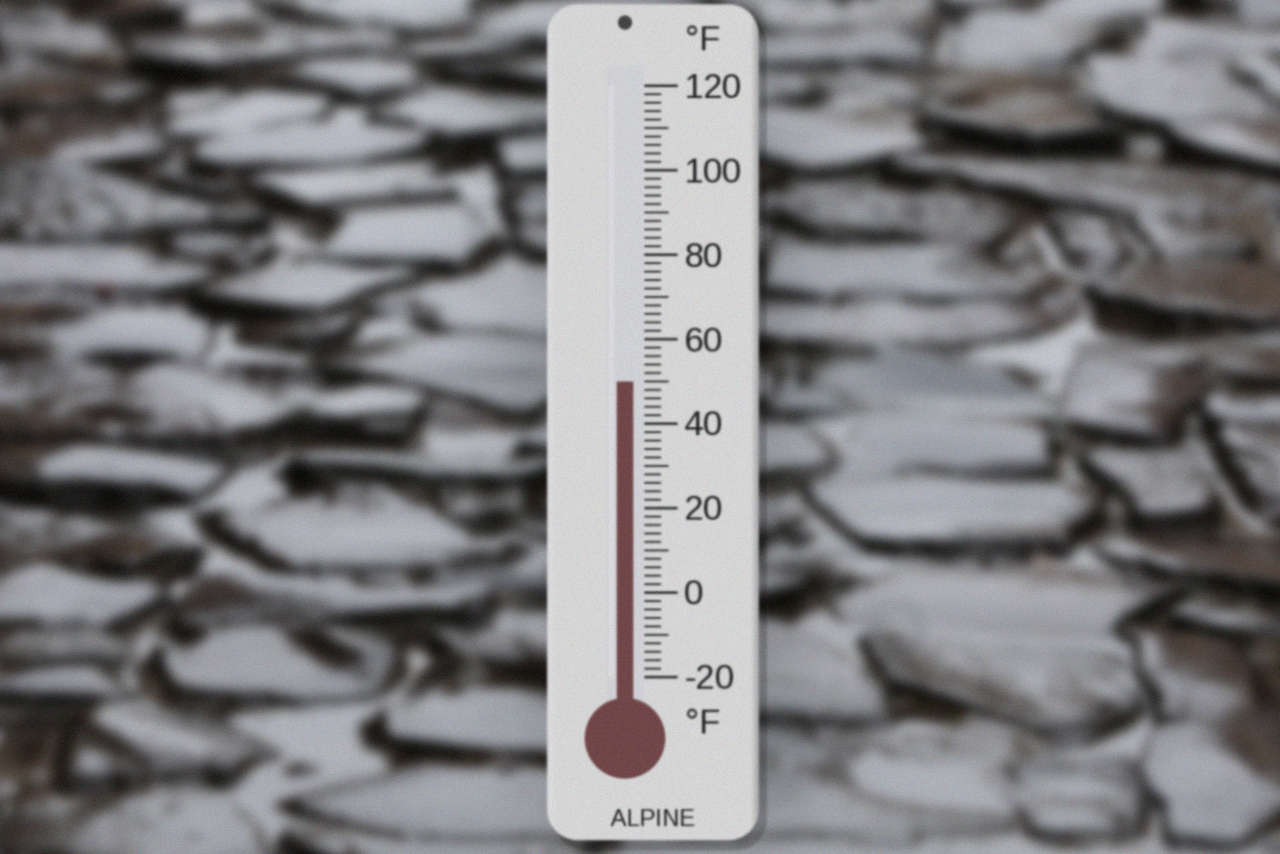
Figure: 50 °F
